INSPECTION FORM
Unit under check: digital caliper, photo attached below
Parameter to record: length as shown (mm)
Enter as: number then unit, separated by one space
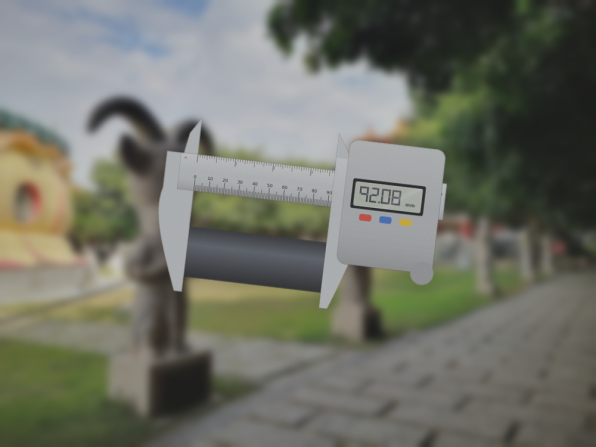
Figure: 92.08 mm
